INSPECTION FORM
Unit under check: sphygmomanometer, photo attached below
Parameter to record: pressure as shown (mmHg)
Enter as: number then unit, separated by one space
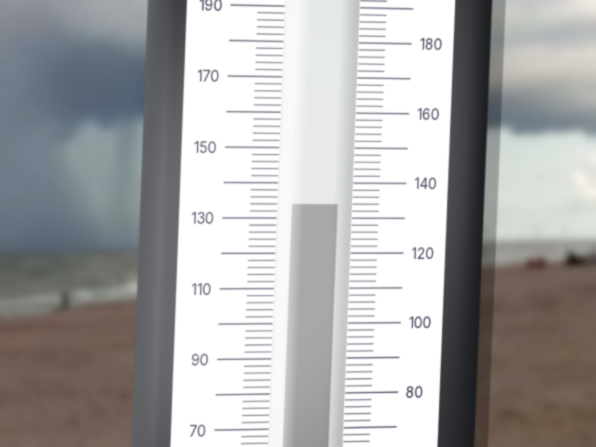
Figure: 134 mmHg
